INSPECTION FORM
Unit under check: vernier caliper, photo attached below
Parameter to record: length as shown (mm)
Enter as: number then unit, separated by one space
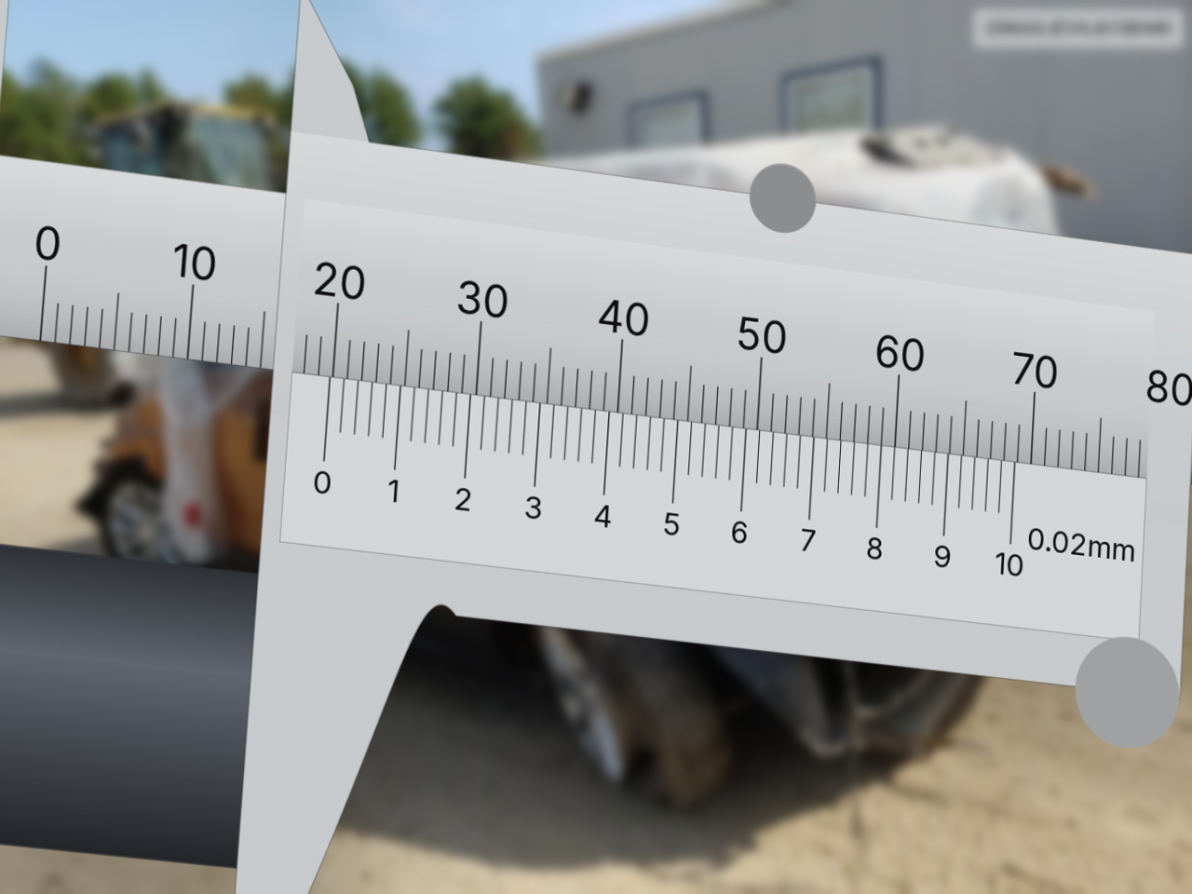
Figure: 19.8 mm
